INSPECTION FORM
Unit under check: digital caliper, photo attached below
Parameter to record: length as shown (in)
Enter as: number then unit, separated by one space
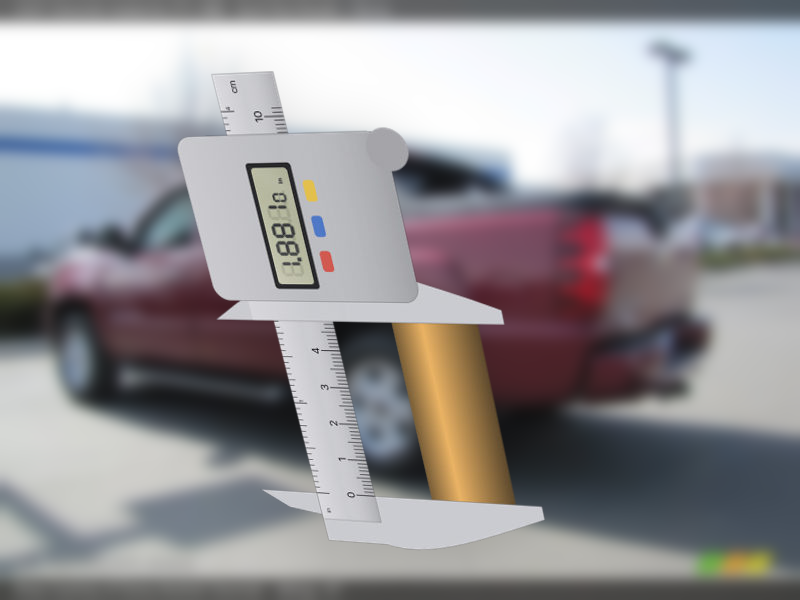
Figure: 1.8810 in
